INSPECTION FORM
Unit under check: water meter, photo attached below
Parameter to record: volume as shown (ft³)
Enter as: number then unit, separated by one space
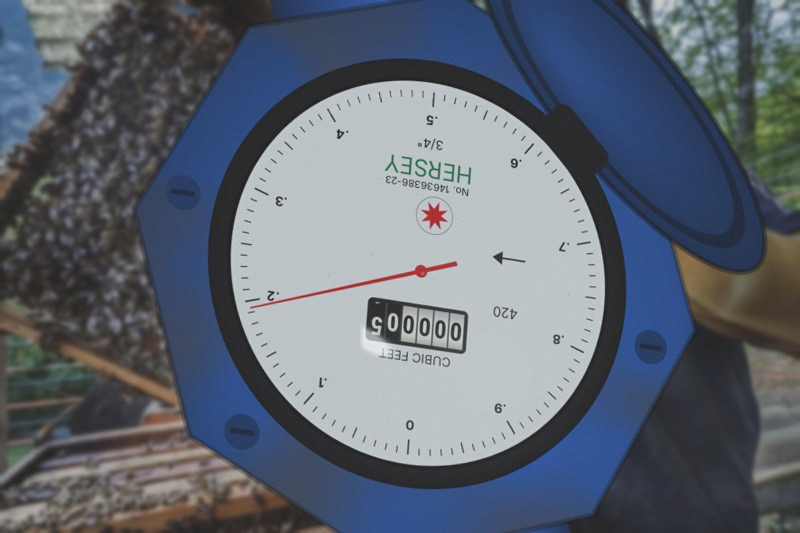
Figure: 5.19 ft³
